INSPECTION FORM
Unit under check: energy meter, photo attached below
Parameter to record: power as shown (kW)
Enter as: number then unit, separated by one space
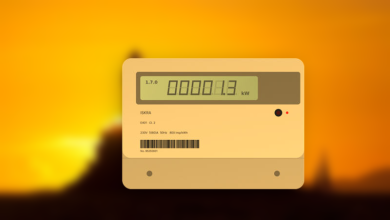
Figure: 1.3 kW
